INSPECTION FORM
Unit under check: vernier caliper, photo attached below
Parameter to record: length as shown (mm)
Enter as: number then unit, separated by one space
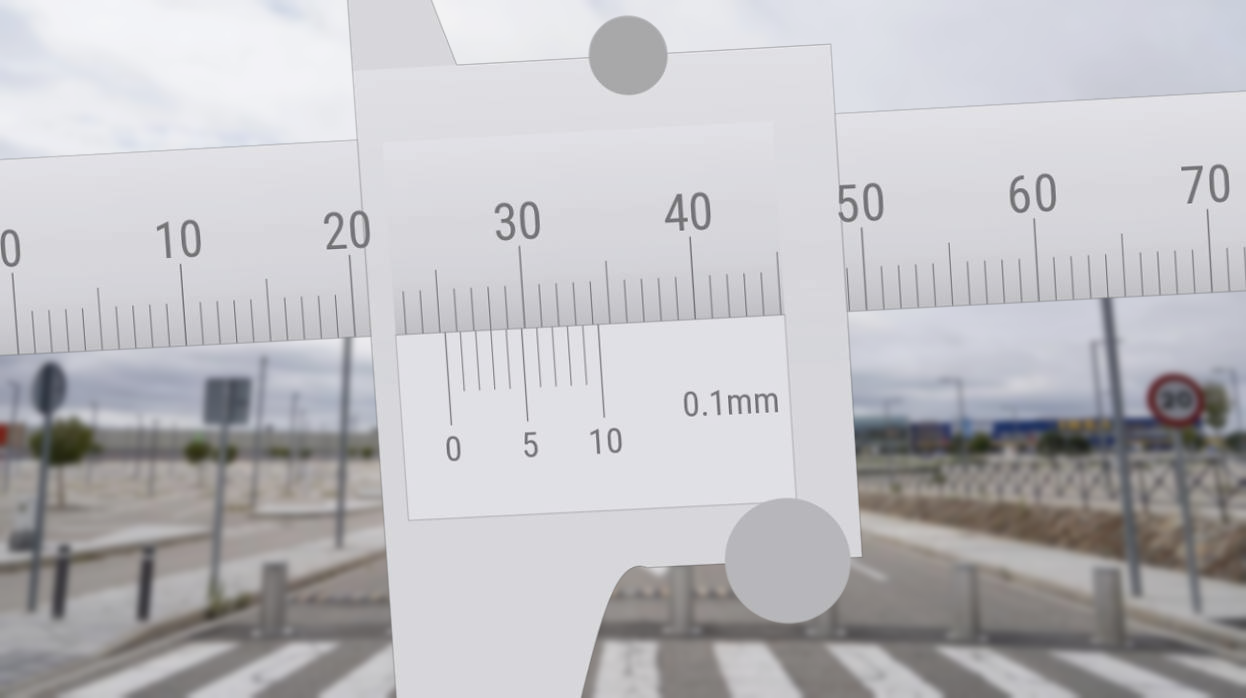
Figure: 25.3 mm
